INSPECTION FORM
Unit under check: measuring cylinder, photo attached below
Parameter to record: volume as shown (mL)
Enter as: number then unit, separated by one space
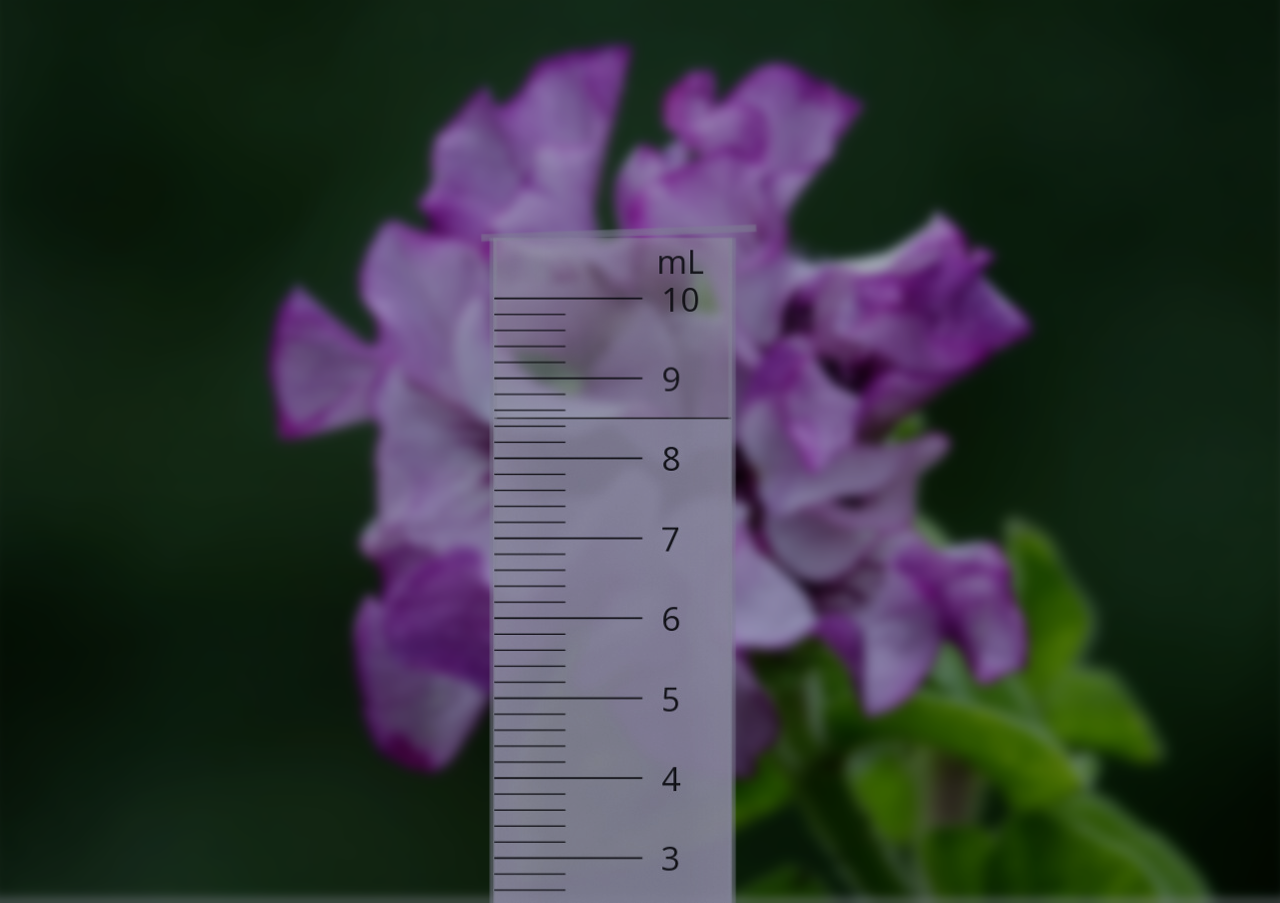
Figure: 8.5 mL
